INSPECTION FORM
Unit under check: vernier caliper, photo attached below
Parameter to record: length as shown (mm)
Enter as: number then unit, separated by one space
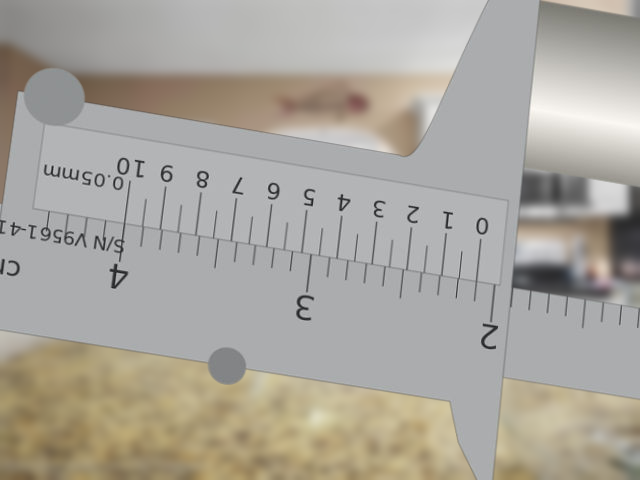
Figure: 21.0 mm
